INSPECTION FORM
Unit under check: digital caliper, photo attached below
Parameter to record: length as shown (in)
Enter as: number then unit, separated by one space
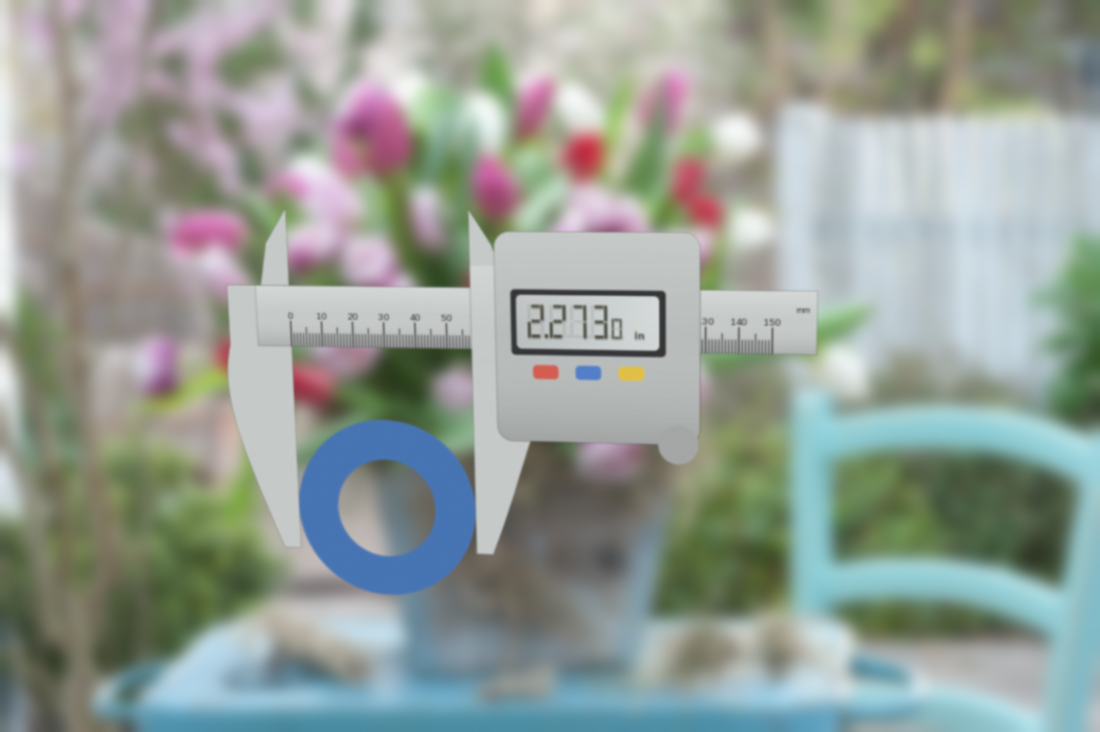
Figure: 2.2730 in
